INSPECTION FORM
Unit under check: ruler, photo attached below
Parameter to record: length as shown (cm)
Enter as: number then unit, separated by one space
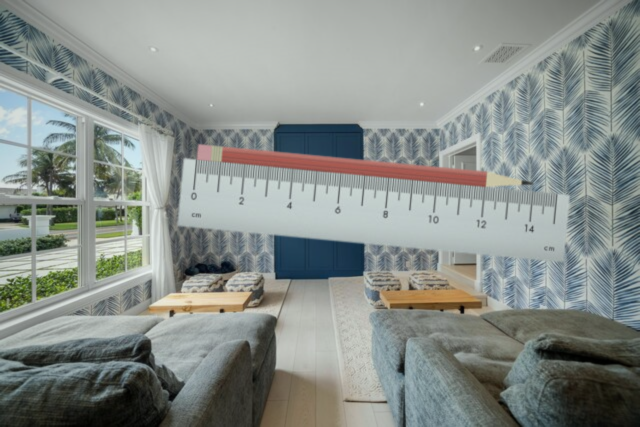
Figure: 14 cm
